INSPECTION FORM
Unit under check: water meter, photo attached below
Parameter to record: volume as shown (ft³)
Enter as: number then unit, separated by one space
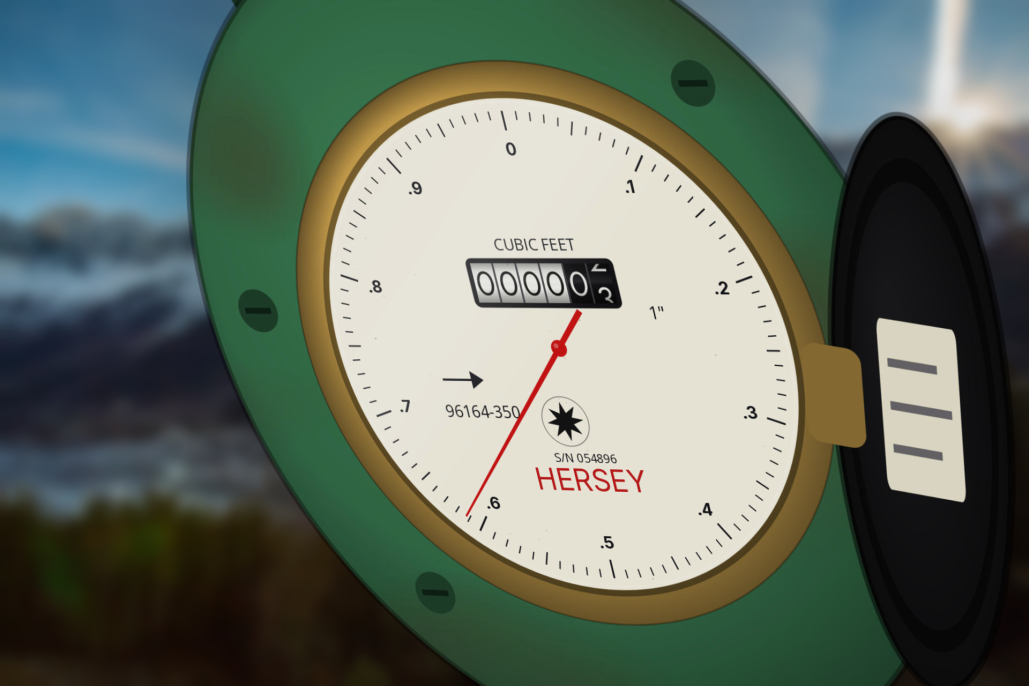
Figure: 2.61 ft³
